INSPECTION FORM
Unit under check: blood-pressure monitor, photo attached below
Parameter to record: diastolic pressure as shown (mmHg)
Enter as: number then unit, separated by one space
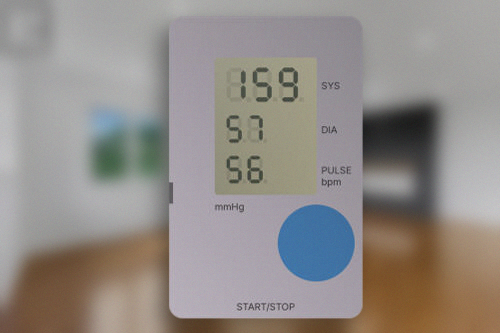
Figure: 57 mmHg
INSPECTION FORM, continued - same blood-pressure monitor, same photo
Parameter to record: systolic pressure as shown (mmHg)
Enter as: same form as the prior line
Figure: 159 mmHg
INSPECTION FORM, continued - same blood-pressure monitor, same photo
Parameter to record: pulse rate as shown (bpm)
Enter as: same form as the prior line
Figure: 56 bpm
